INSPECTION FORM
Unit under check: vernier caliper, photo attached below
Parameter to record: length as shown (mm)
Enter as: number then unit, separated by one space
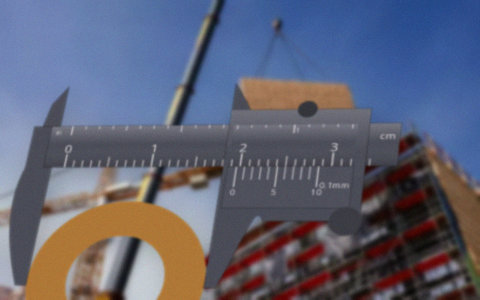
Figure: 19.6 mm
